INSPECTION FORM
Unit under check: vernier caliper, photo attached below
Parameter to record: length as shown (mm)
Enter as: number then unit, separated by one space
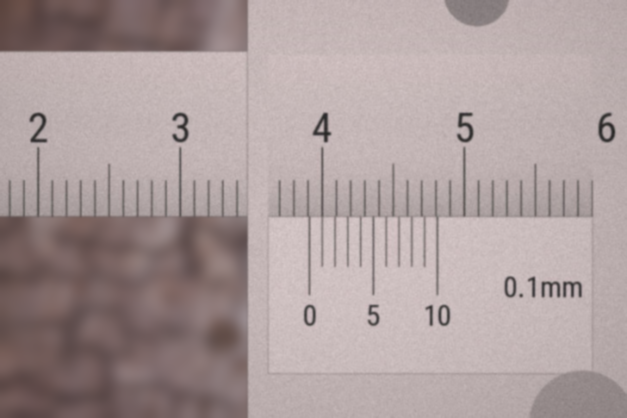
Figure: 39.1 mm
